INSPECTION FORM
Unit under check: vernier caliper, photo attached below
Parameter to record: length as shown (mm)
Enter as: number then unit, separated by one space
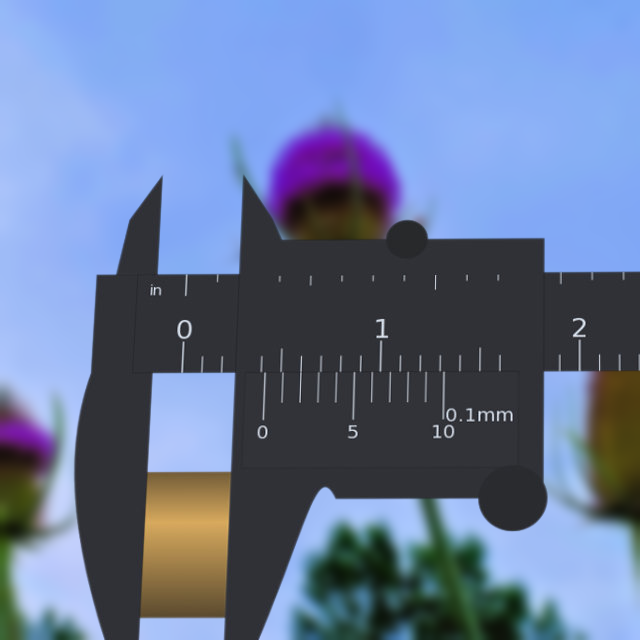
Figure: 4.2 mm
